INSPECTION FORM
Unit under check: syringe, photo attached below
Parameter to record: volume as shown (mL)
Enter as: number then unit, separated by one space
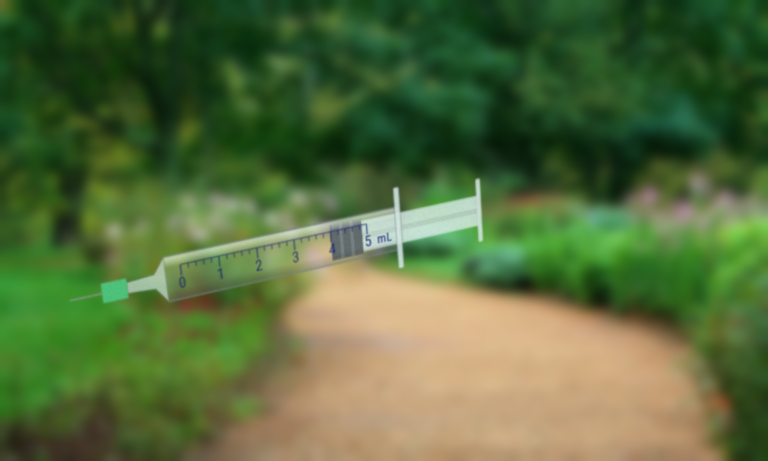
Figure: 4 mL
